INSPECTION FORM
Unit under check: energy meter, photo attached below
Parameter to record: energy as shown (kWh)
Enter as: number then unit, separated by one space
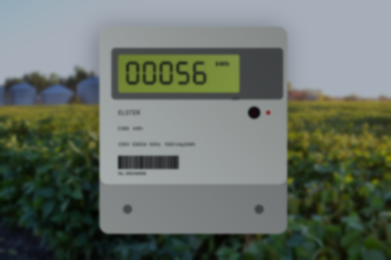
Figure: 56 kWh
